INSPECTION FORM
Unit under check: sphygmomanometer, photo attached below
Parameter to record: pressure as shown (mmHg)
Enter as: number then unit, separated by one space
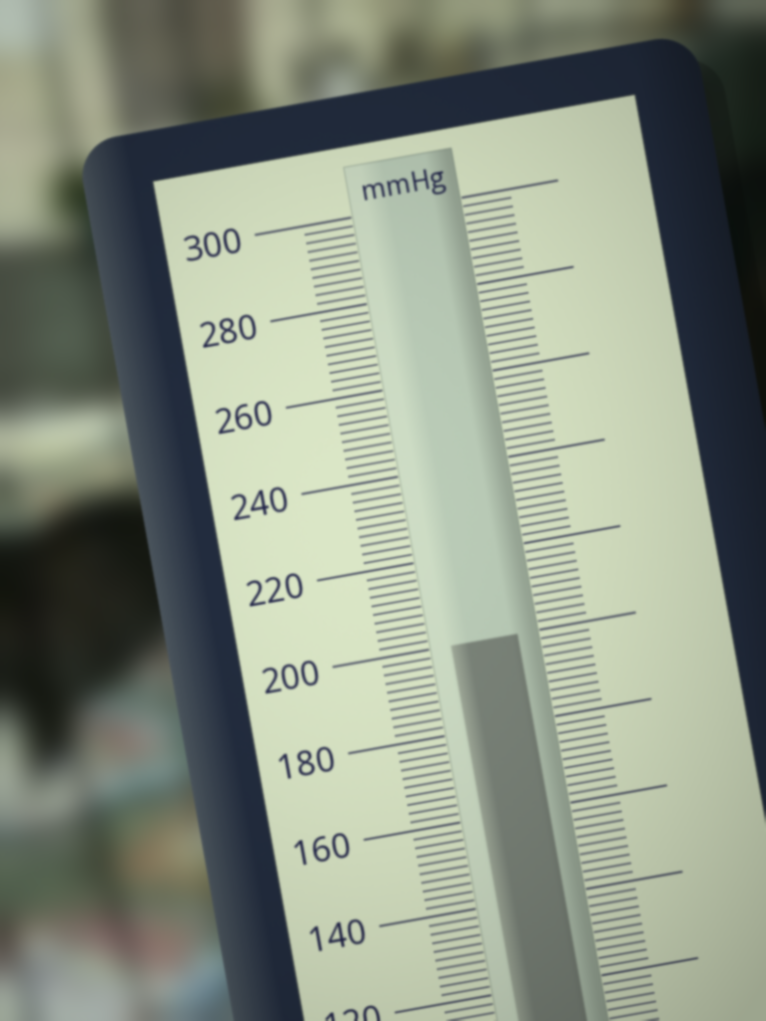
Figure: 200 mmHg
